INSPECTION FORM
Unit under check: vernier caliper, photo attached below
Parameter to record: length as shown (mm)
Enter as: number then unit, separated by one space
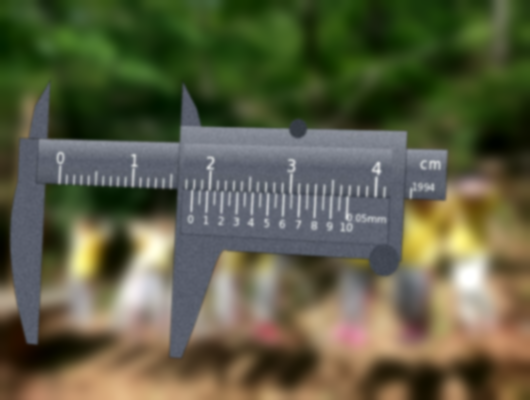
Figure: 17.8 mm
